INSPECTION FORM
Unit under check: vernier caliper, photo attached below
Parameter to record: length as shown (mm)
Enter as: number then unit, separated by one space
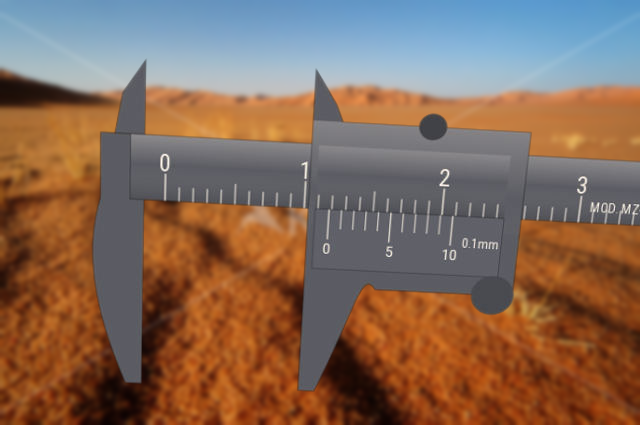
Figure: 11.8 mm
